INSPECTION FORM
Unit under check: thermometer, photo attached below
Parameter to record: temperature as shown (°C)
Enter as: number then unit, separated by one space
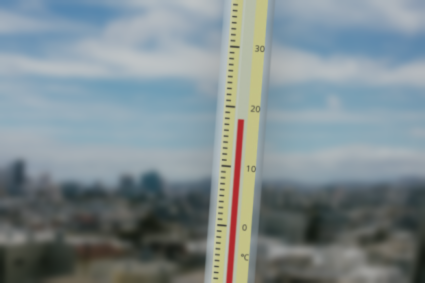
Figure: 18 °C
